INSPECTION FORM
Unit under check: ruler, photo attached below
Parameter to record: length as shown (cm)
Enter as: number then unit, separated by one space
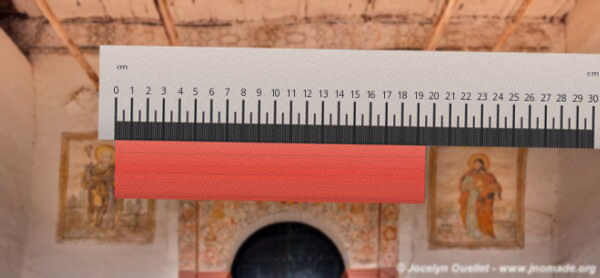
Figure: 19.5 cm
